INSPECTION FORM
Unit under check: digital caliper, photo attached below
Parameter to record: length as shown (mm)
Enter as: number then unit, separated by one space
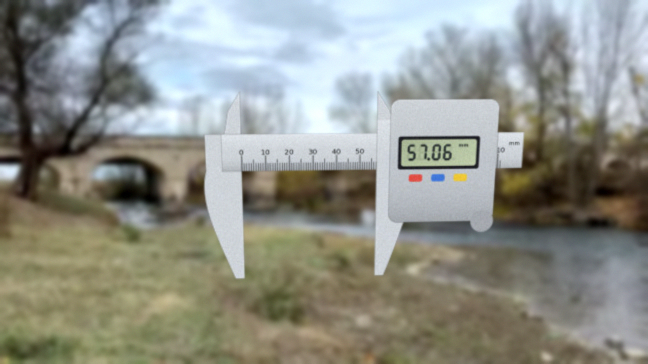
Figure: 57.06 mm
